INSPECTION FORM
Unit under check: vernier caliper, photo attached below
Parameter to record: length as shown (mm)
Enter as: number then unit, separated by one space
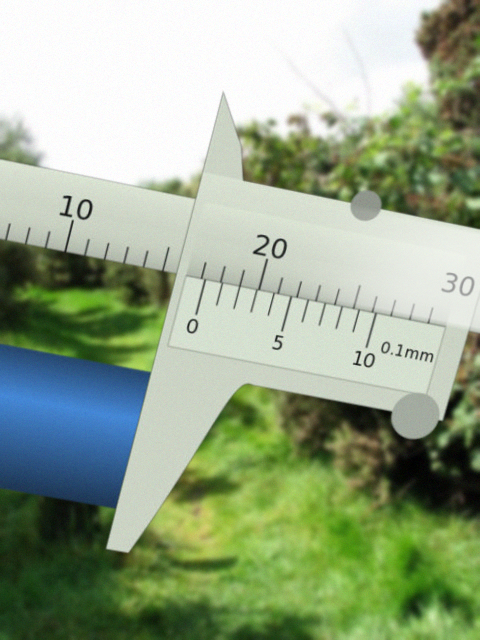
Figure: 17.2 mm
